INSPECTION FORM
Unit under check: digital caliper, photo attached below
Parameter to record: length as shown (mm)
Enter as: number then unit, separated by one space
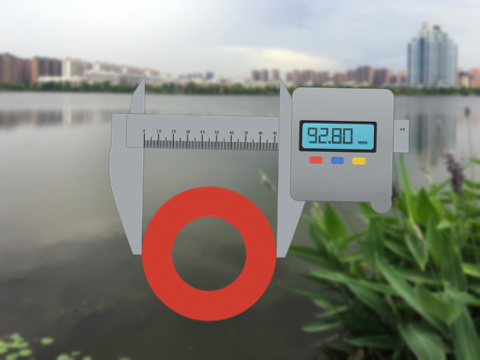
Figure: 92.80 mm
